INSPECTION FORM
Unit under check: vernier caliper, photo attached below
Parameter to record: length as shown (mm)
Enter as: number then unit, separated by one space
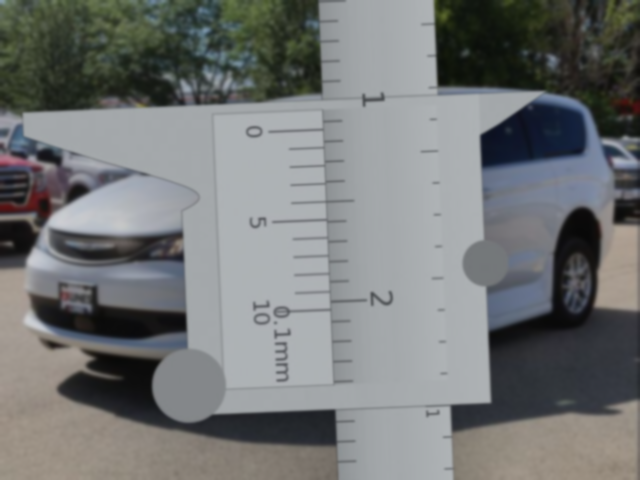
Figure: 11.4 mm
